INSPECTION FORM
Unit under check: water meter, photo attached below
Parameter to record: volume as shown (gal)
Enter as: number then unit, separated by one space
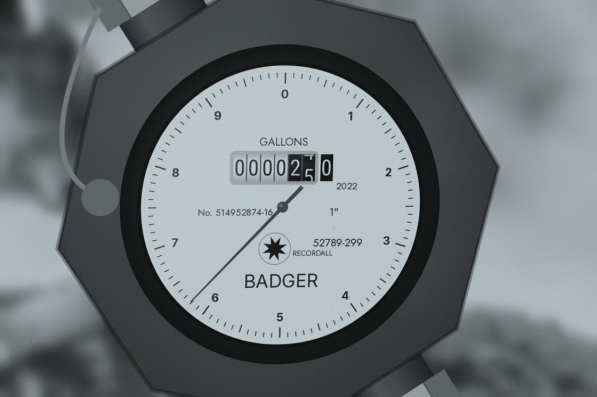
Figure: 246.2 gal
